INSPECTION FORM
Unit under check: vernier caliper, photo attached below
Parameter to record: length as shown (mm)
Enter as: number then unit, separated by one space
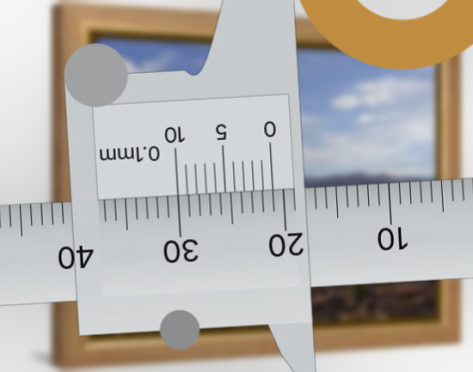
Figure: 21.0 mm
